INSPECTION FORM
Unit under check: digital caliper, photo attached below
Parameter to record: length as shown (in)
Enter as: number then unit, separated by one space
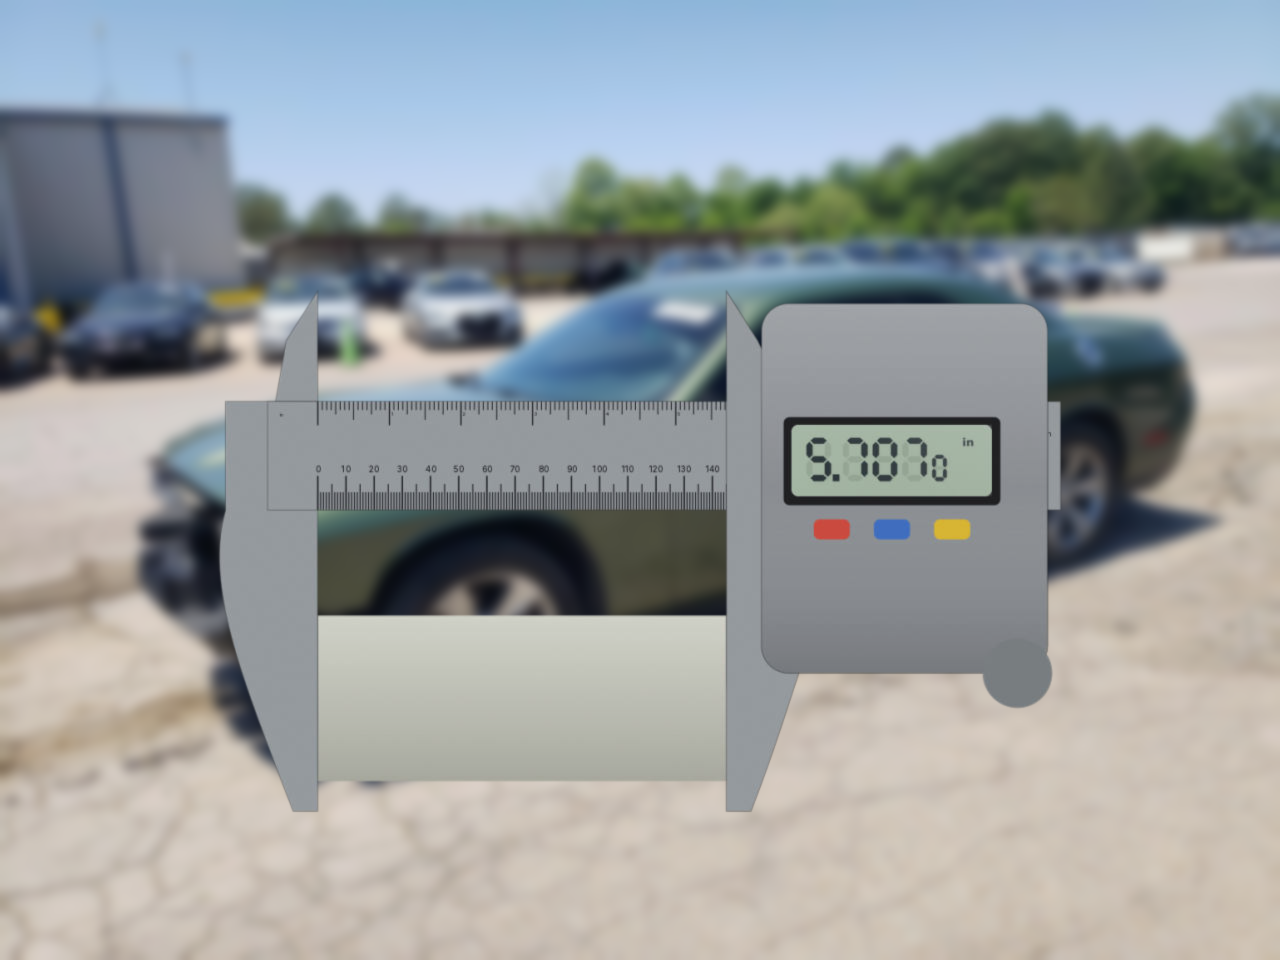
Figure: 5.7070 in
